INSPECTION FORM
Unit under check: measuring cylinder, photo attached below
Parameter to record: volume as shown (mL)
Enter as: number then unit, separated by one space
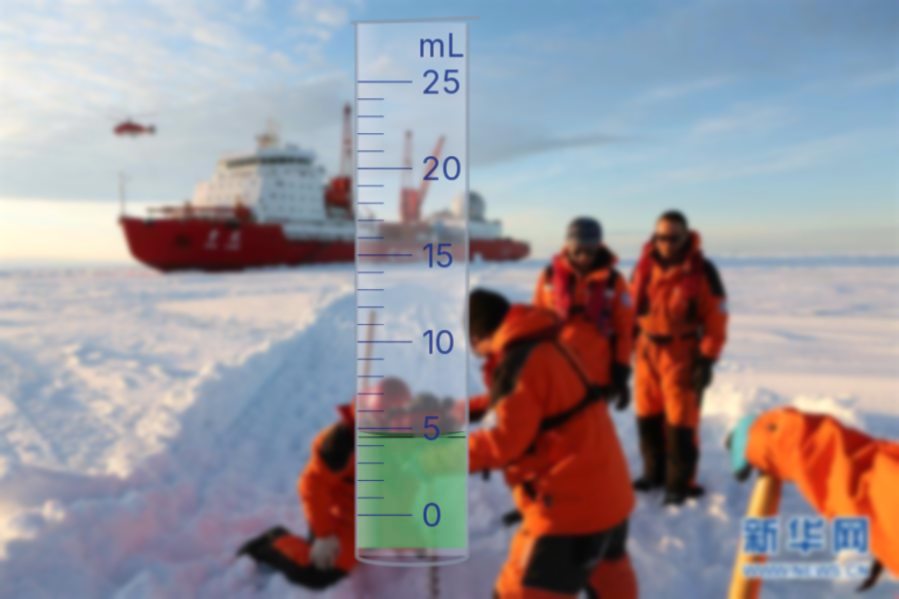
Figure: 4.5 mL
